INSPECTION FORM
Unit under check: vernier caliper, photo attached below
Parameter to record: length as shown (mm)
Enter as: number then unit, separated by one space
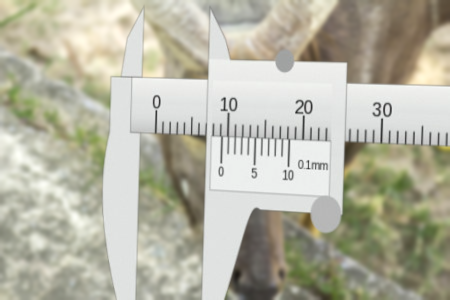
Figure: 9.2 mm
